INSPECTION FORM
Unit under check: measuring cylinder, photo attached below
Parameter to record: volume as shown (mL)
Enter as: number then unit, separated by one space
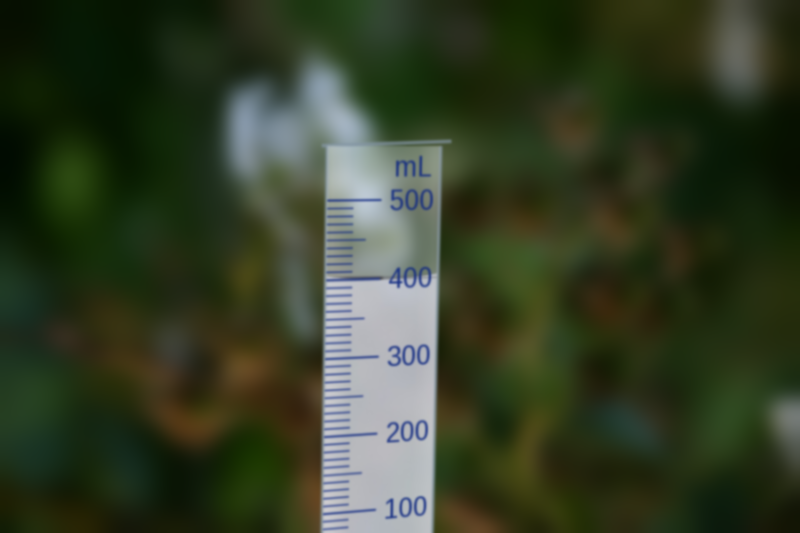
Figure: 400 mL
